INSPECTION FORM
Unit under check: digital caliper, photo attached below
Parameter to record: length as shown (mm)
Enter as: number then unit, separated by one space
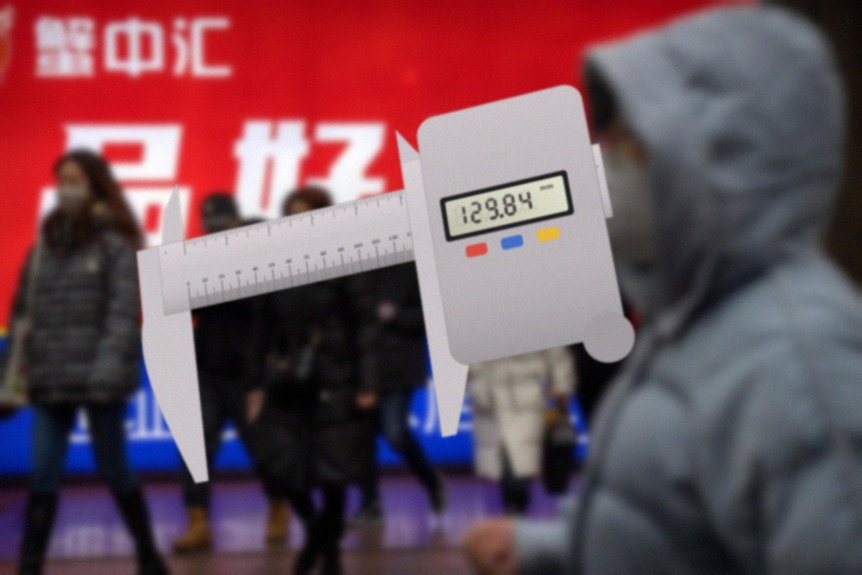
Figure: 129.84 mm
